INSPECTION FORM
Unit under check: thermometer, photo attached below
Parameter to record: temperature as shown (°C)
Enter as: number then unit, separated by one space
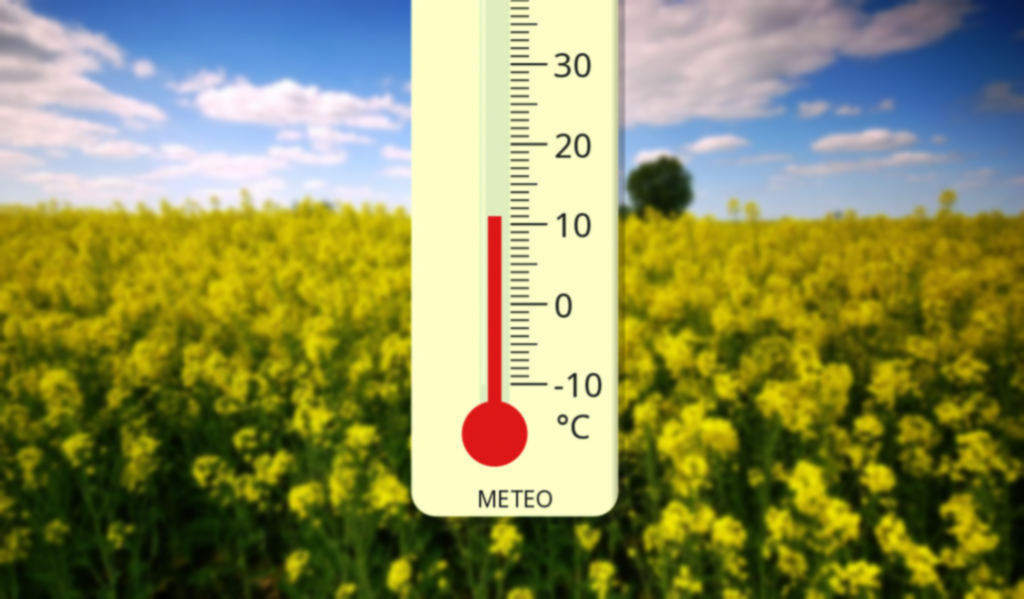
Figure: 11 °C
